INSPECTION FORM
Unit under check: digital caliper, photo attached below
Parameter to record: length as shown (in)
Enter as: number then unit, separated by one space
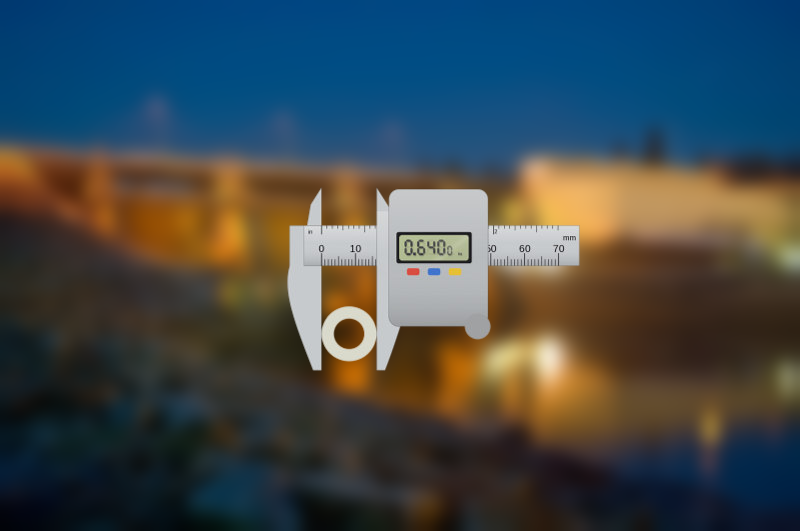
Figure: 0.6400 in
